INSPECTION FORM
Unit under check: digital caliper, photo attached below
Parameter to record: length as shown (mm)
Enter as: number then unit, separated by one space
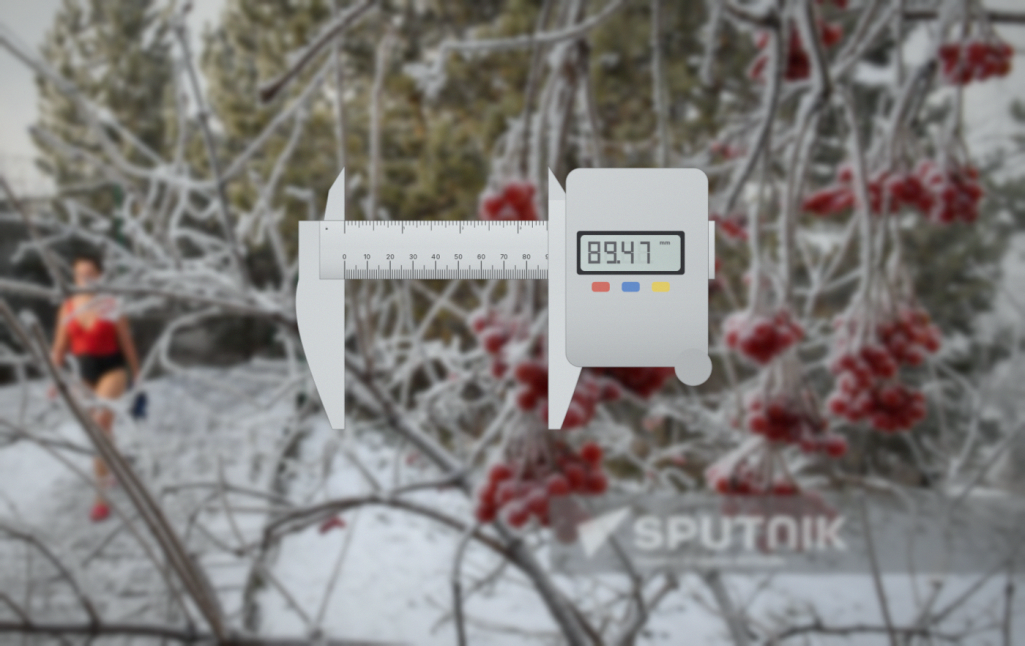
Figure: 89.47 mm
